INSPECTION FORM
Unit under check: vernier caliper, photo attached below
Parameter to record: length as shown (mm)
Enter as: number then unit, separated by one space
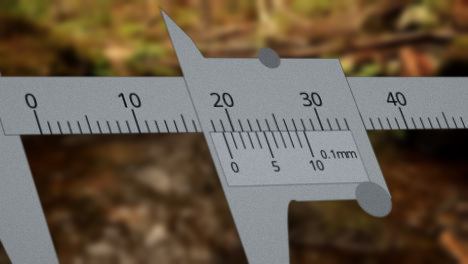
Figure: 18.8 mm
